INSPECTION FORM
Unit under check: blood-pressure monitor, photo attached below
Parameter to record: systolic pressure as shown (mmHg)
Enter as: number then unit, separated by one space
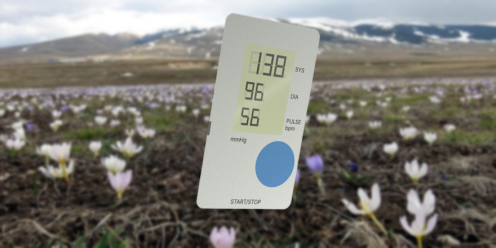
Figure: 138 mmHg
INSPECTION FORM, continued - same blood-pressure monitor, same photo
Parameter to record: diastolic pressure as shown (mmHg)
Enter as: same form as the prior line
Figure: 96 mmHg
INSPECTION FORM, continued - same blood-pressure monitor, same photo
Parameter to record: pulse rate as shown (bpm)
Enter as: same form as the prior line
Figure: 56 bpm
